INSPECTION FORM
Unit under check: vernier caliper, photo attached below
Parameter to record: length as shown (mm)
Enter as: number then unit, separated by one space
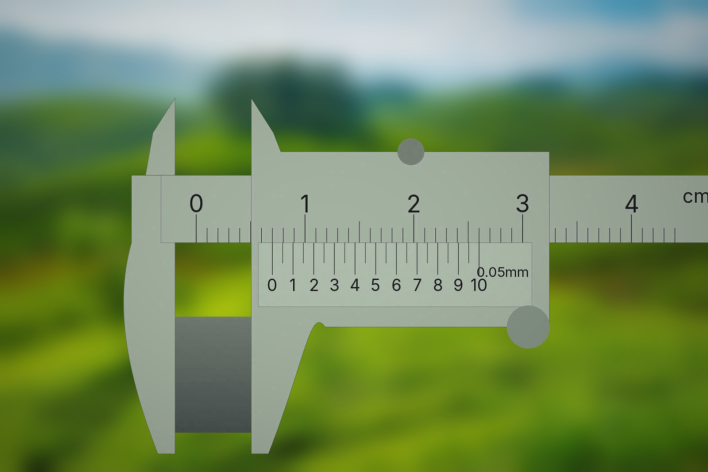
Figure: 7.0 mm
